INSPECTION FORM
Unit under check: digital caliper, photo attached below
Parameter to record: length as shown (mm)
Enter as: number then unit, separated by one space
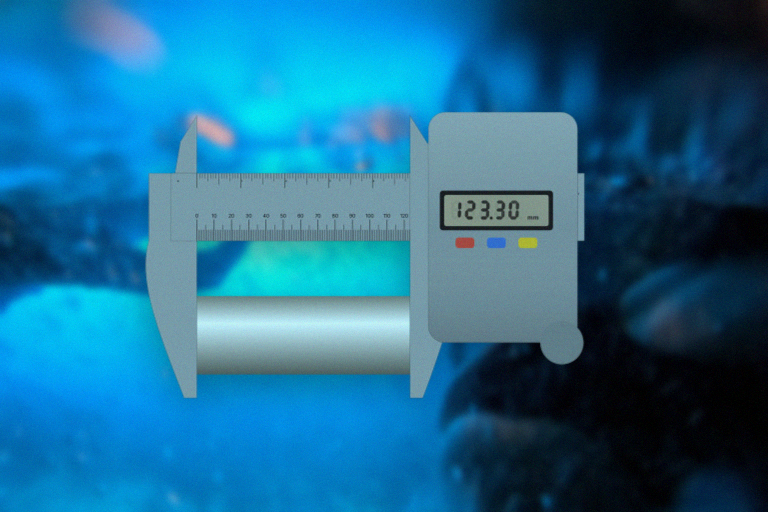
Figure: 123.30 mm
